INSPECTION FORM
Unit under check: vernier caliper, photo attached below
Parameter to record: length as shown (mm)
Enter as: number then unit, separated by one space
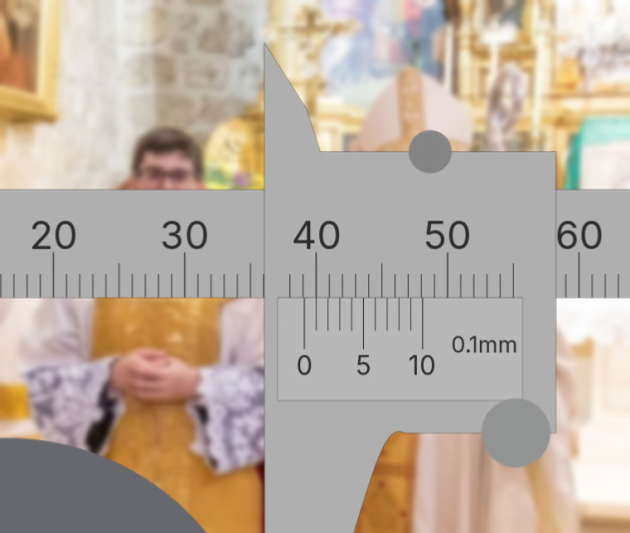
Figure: 39.1 mm
